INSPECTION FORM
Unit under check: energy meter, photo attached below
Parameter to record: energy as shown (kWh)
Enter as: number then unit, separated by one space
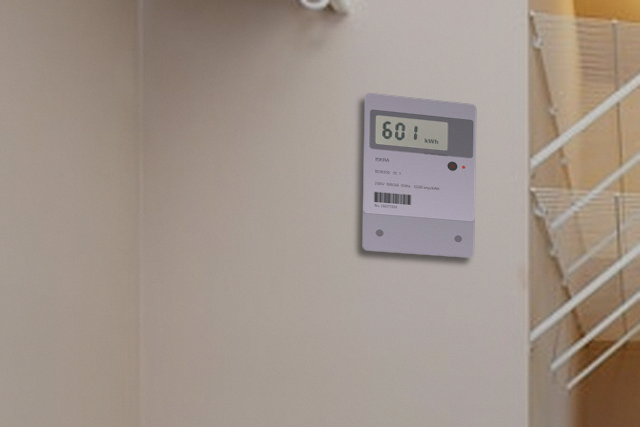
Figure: 601 kWh
